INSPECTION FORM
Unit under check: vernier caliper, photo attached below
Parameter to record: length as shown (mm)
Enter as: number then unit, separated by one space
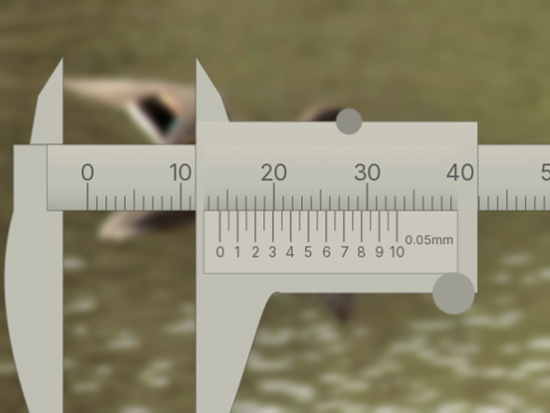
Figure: 14.2 mm
